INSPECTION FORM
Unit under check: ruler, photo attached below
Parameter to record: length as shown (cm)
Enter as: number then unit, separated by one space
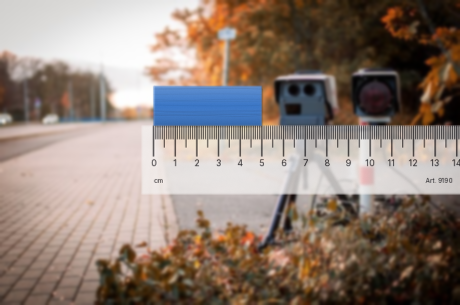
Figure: 5 cm
